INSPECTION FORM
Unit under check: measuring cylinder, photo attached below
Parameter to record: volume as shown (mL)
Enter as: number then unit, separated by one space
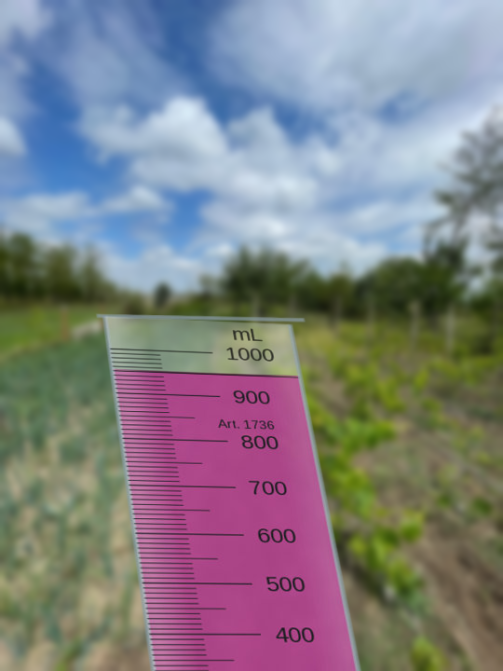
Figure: 950 mL
